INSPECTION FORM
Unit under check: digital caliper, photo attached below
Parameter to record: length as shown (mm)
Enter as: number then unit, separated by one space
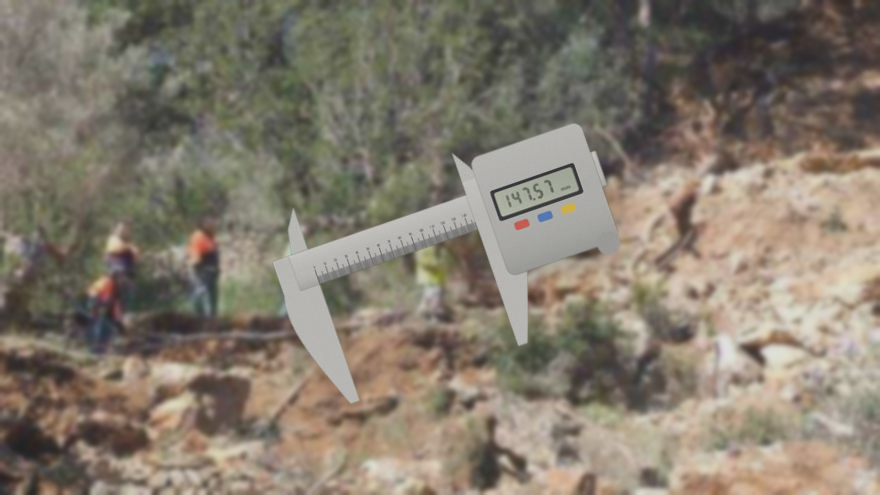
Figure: 147.57 mm
